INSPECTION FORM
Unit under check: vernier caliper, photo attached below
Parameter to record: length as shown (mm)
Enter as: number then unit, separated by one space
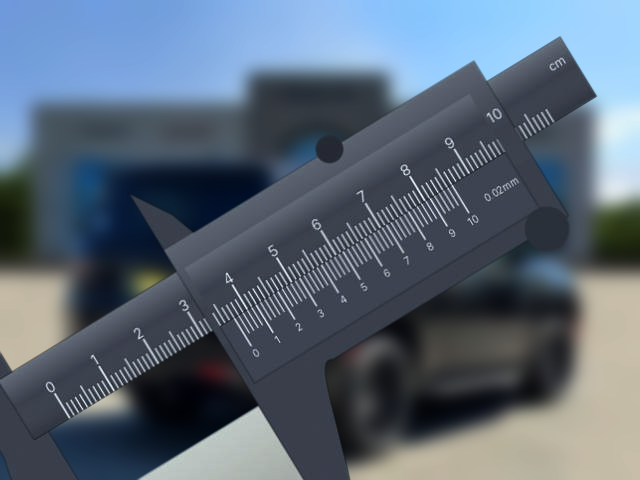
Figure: 37.0 mm
